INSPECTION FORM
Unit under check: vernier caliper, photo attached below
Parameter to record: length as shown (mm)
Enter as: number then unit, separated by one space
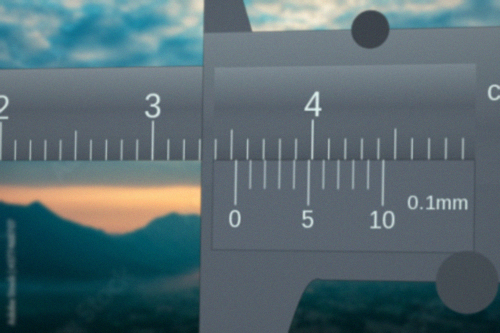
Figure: 35.3 mm
